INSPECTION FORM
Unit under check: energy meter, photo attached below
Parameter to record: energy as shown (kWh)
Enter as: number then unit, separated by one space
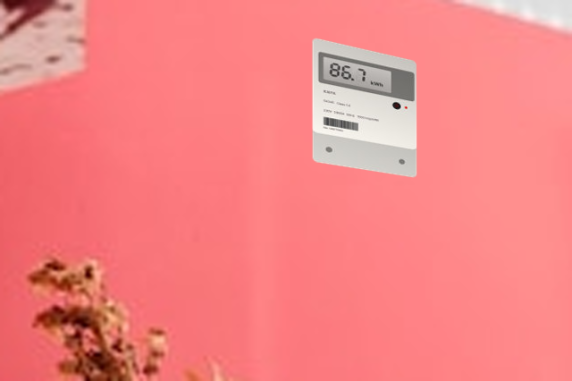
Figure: 86.7 kWh
